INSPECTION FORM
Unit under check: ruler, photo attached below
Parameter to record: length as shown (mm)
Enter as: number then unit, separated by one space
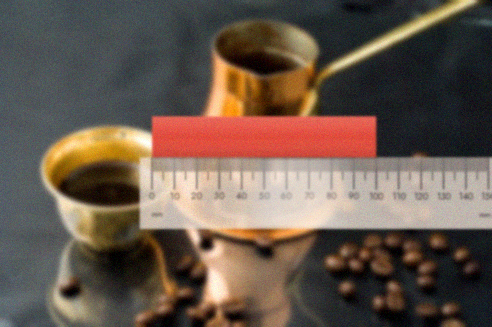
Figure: 100 mm
